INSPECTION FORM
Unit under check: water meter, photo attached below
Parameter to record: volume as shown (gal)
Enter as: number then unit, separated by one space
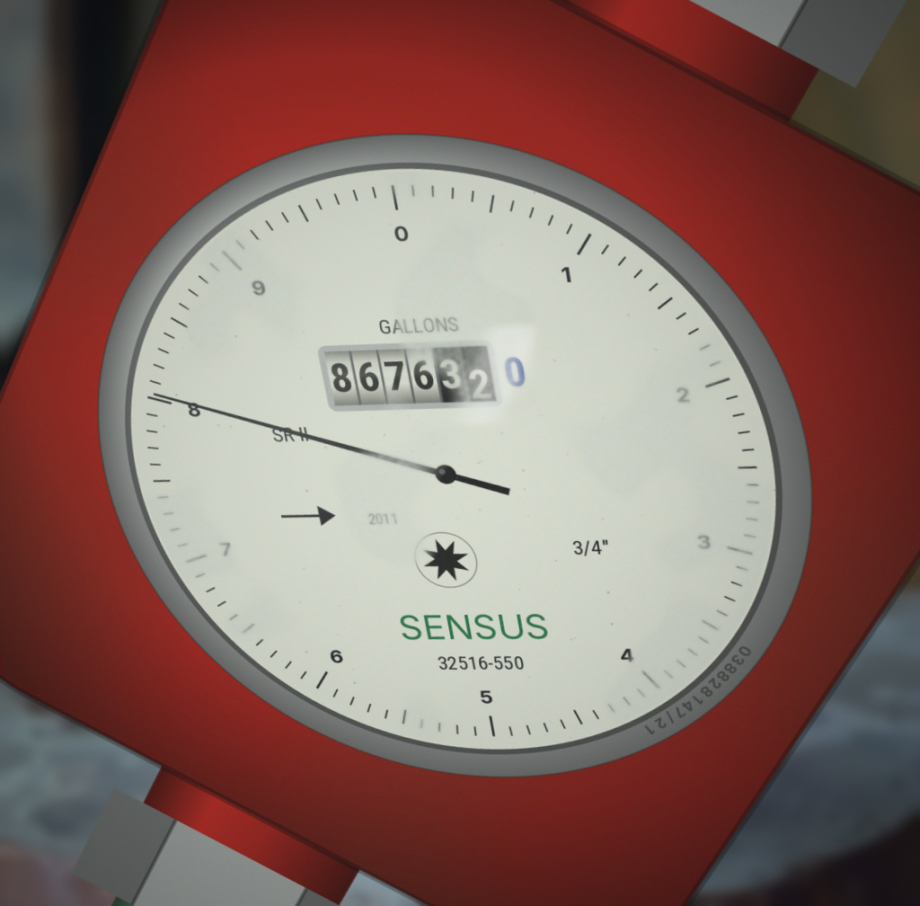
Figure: 8676318.0 gal
